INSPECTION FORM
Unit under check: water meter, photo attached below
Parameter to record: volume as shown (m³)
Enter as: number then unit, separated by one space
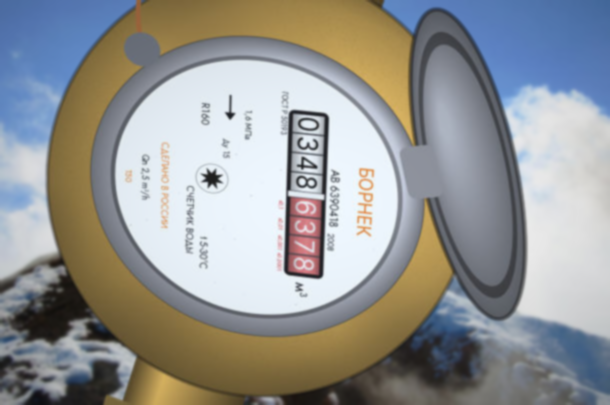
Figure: 348.6378 m³
